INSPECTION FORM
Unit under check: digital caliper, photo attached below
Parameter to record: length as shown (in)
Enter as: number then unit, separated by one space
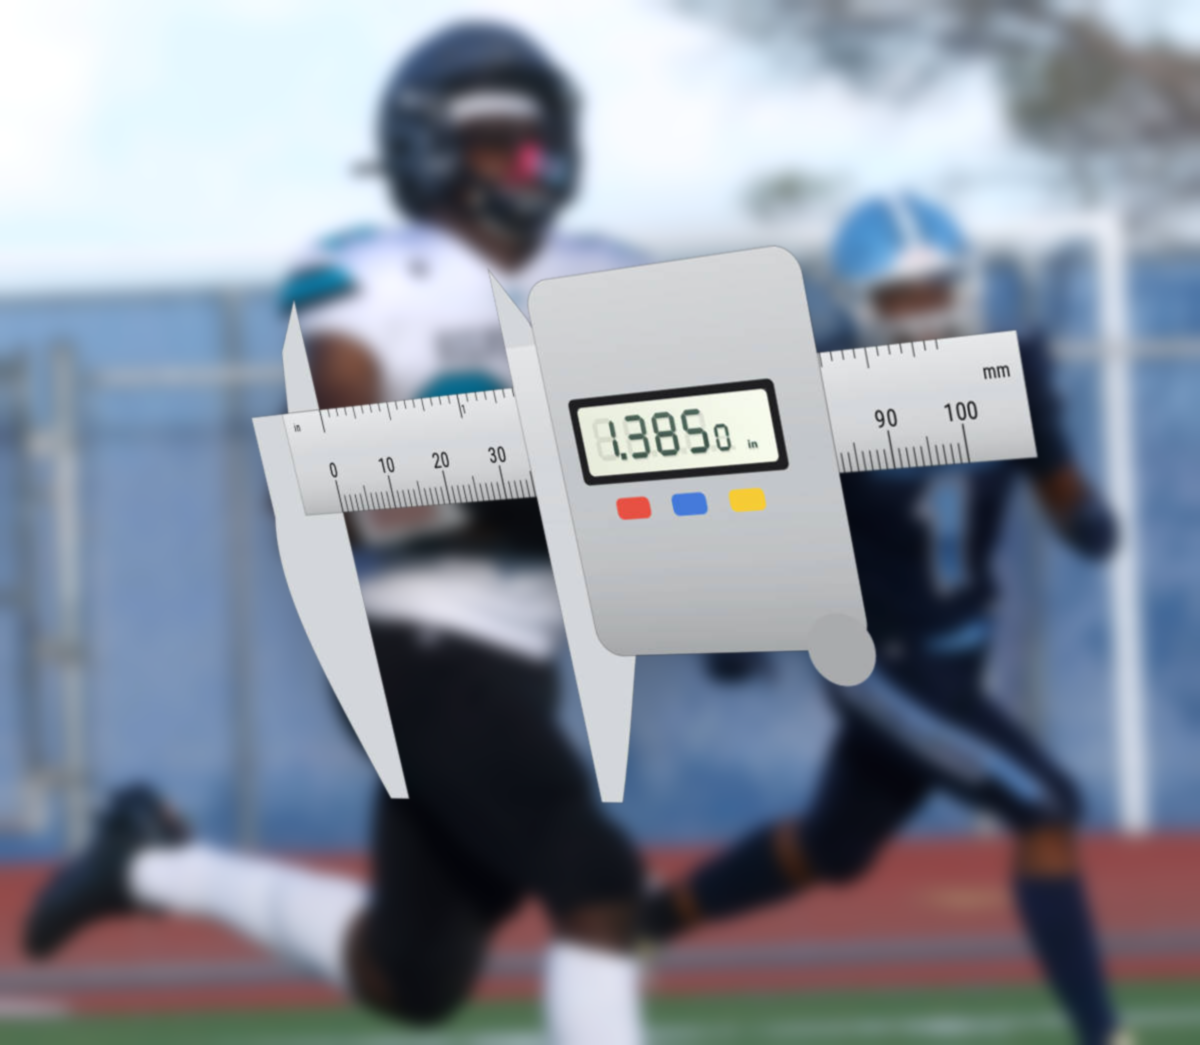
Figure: 1.3850 in
